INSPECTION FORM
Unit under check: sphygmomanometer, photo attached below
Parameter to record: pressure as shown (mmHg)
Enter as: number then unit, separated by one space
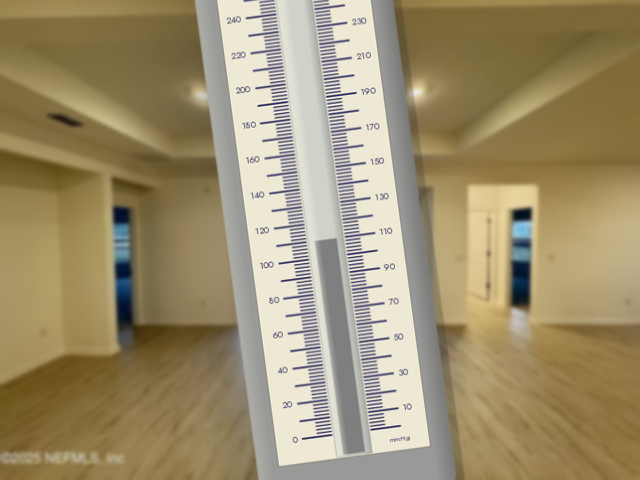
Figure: 110 mmHg
